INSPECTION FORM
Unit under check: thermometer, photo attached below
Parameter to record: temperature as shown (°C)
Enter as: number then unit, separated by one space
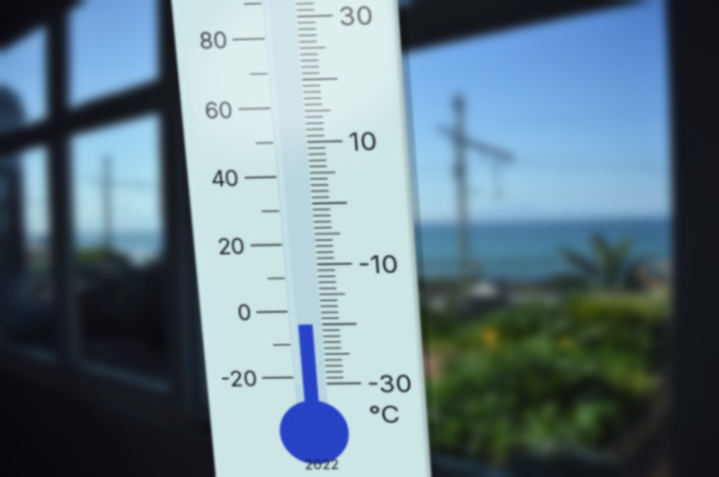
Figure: -20 °C
